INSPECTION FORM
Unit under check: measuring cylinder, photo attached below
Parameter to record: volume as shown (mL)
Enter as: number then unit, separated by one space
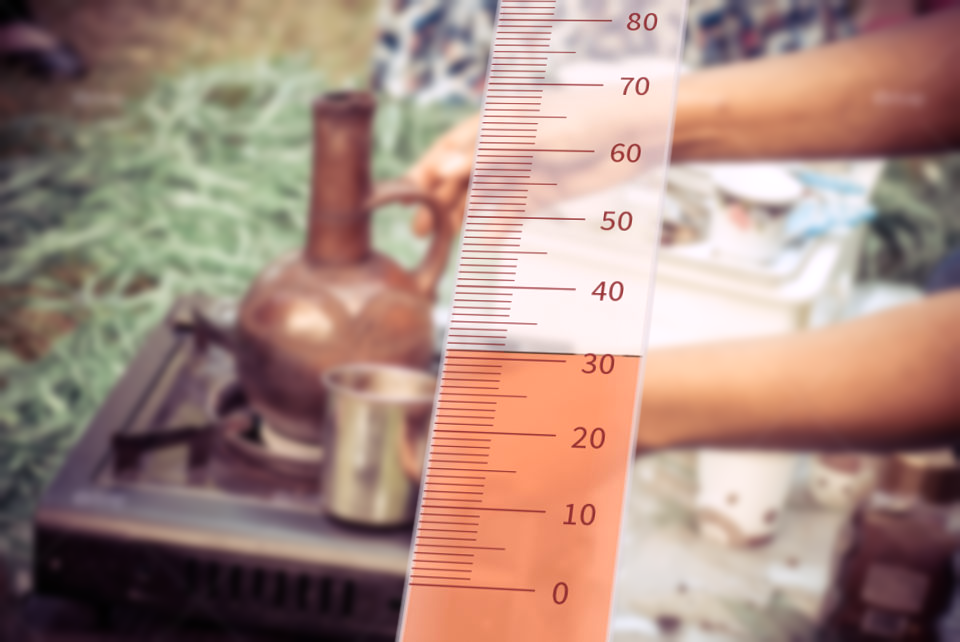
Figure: 31 mL
